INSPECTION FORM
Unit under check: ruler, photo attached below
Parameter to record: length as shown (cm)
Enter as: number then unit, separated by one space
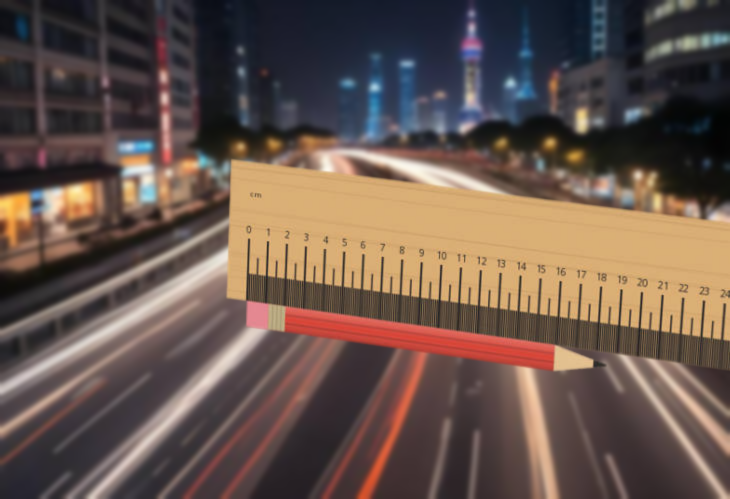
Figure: 18.5 cm
